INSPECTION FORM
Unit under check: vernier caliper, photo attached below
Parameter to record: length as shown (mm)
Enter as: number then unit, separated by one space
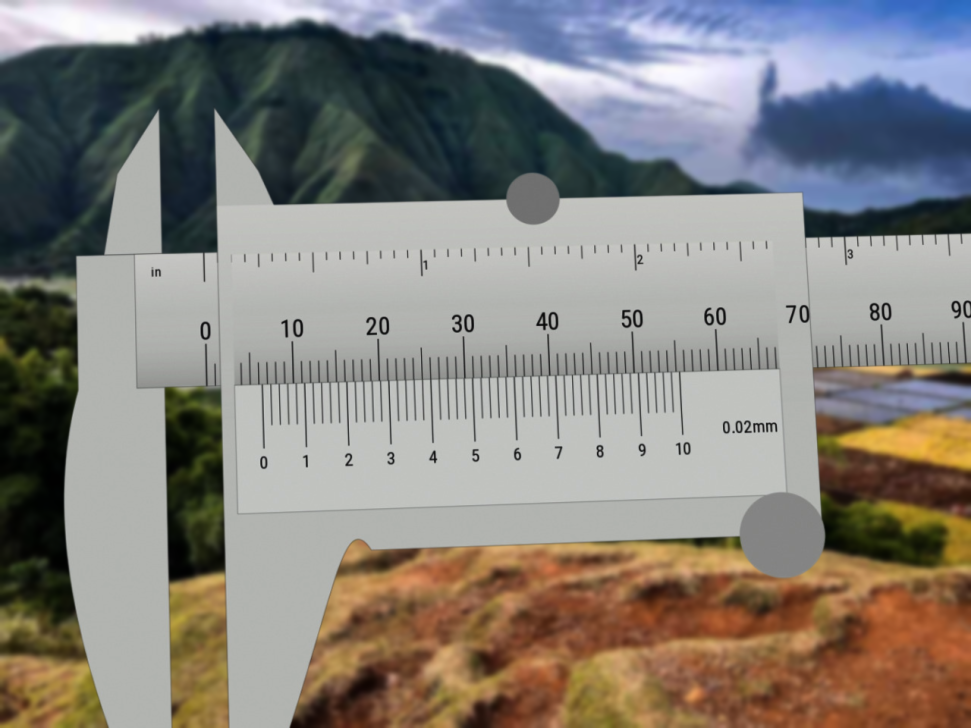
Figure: 6.4 mm
